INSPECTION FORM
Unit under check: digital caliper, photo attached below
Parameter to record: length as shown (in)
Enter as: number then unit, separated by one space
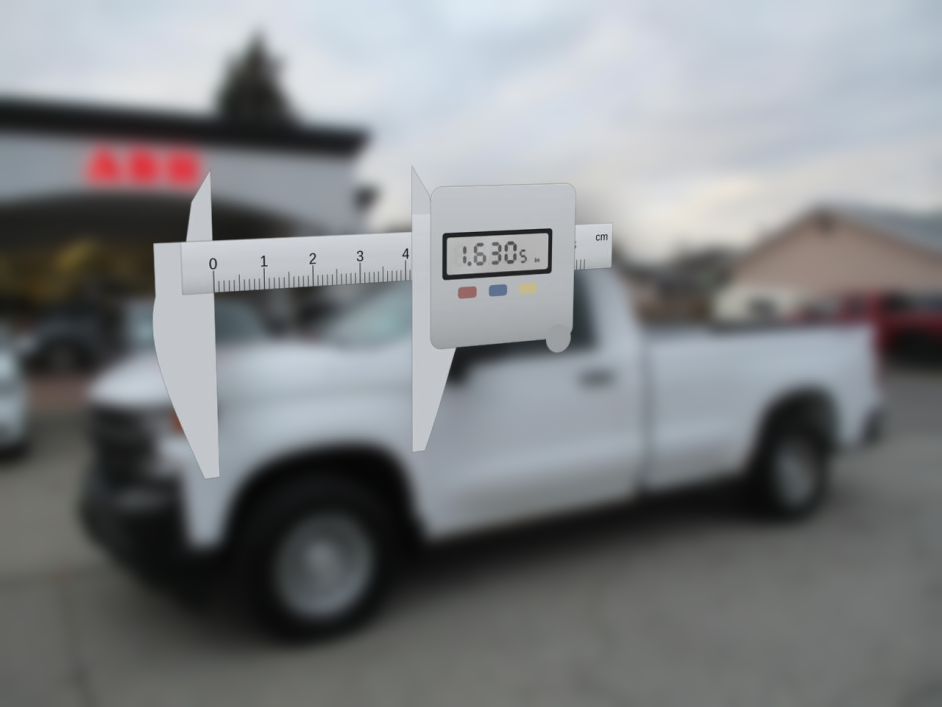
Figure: 1.6305 in
